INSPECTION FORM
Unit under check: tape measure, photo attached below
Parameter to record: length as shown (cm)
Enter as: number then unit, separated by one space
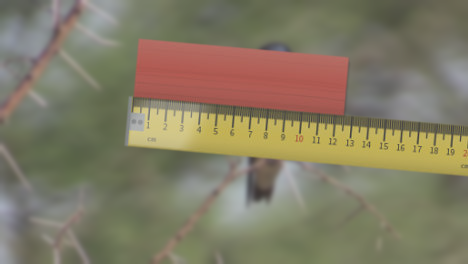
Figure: 12.5 cm
